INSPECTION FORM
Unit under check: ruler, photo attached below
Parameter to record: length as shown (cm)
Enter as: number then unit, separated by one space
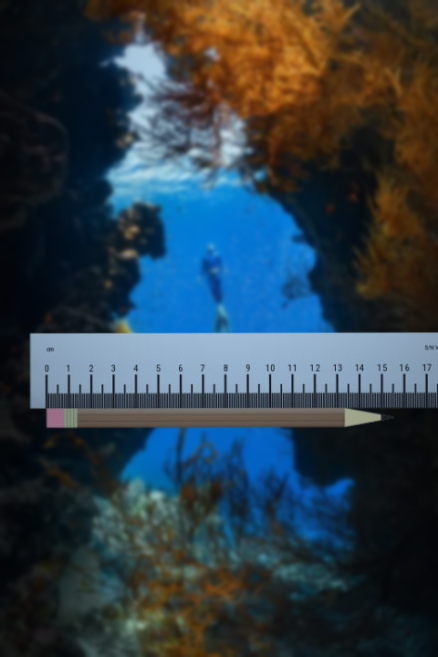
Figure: 15.5 cm
